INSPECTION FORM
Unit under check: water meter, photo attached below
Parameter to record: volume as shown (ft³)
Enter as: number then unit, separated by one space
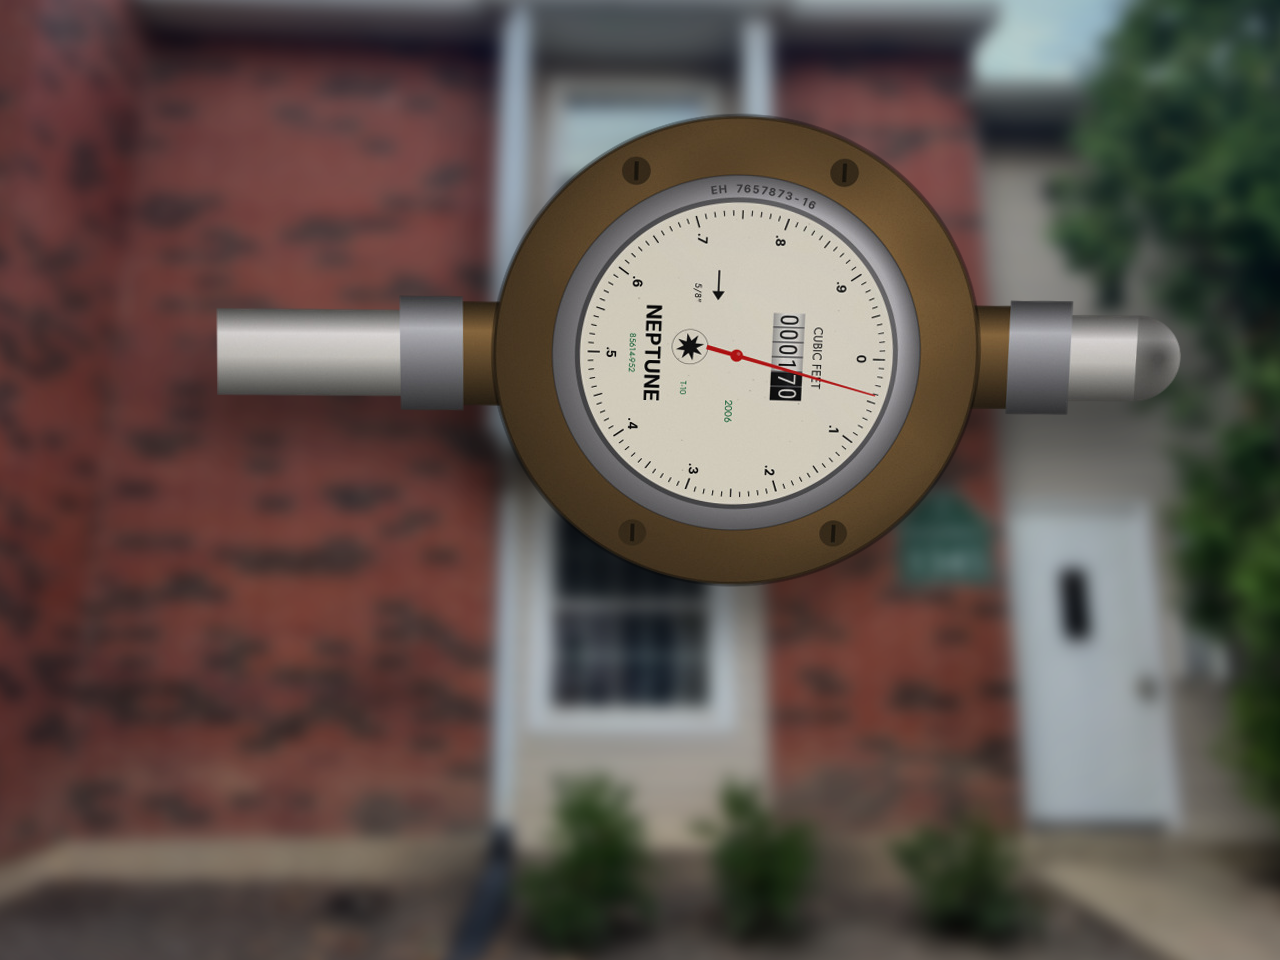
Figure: 170.04 ft³
